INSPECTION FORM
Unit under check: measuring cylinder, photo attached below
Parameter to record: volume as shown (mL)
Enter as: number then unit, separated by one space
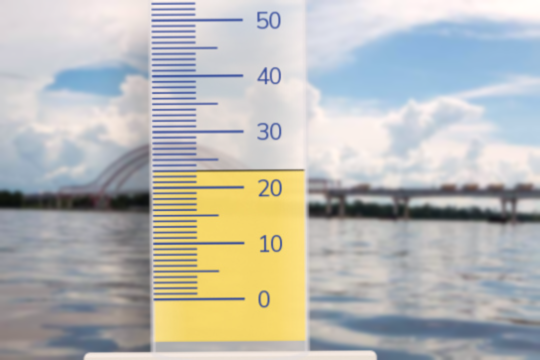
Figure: 23 mL
